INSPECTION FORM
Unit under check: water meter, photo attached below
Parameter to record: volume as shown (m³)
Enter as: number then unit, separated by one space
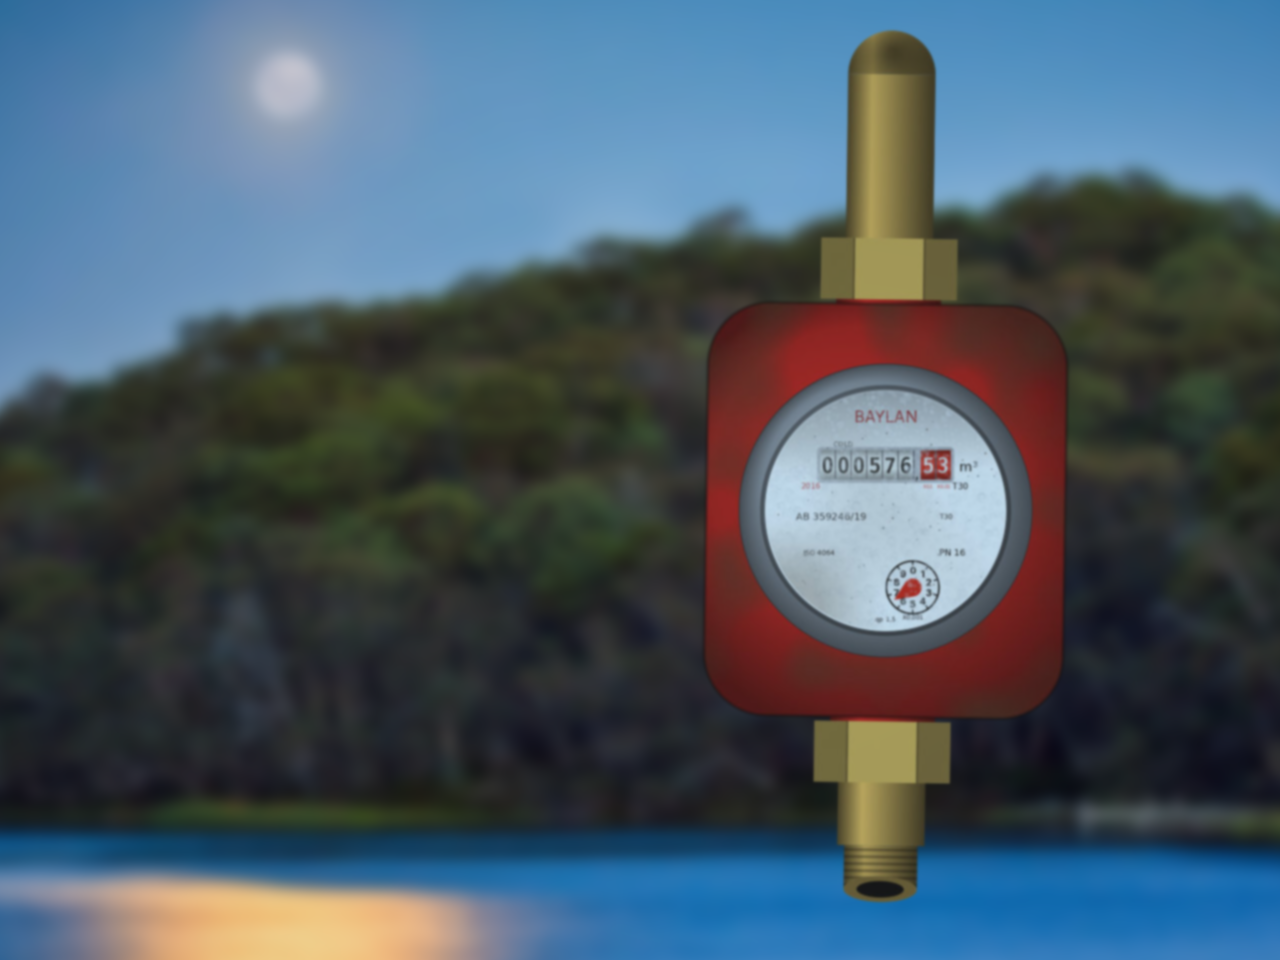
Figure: 576.536 m³
